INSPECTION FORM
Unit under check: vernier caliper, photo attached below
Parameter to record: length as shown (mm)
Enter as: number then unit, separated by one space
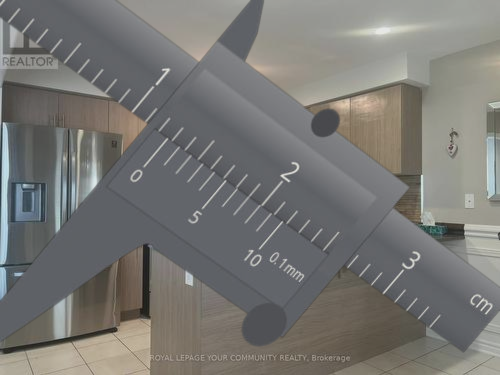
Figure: 12.7 mm
